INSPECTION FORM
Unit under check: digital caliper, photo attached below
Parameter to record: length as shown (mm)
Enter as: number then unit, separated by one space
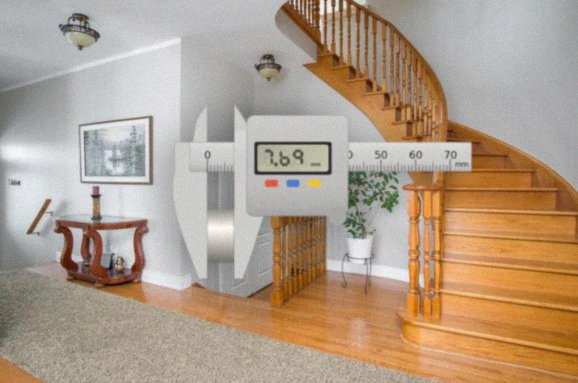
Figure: 7.69 mm
